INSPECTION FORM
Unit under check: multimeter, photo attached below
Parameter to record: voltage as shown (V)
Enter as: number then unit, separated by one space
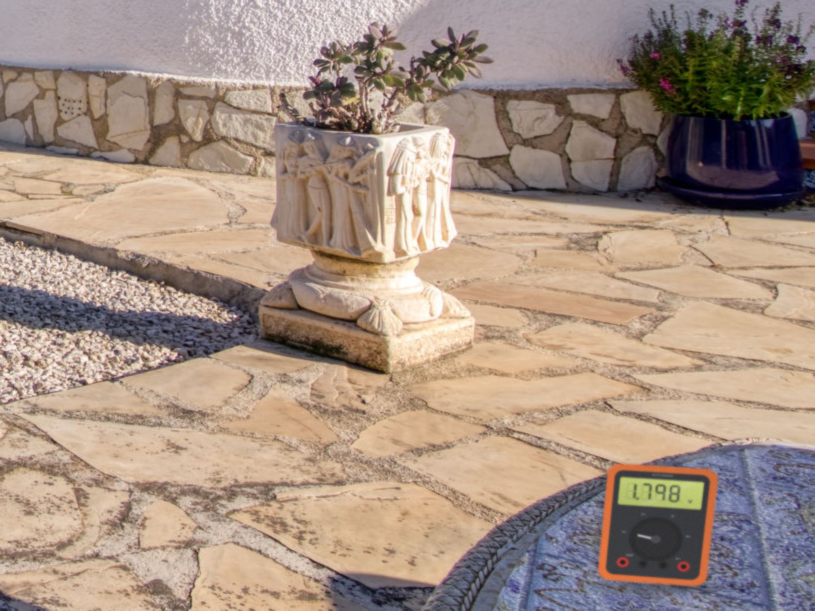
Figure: 1.798 V
